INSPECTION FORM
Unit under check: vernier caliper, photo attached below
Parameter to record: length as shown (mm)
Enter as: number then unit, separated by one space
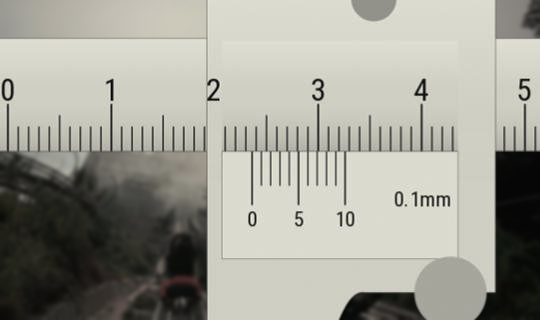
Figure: 23.6 mm
